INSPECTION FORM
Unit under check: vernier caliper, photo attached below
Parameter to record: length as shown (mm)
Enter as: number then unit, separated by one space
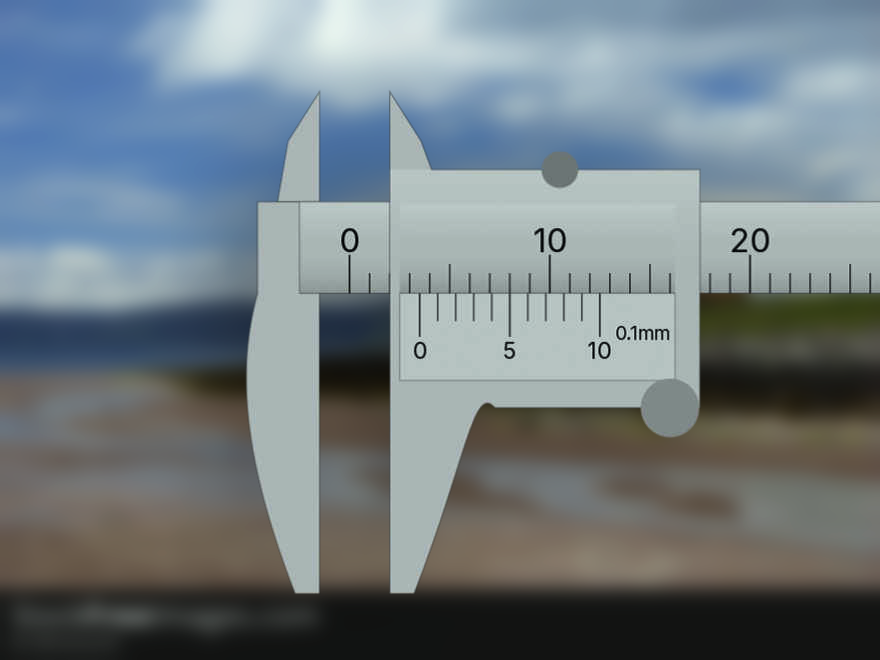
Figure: 3.5 mm
